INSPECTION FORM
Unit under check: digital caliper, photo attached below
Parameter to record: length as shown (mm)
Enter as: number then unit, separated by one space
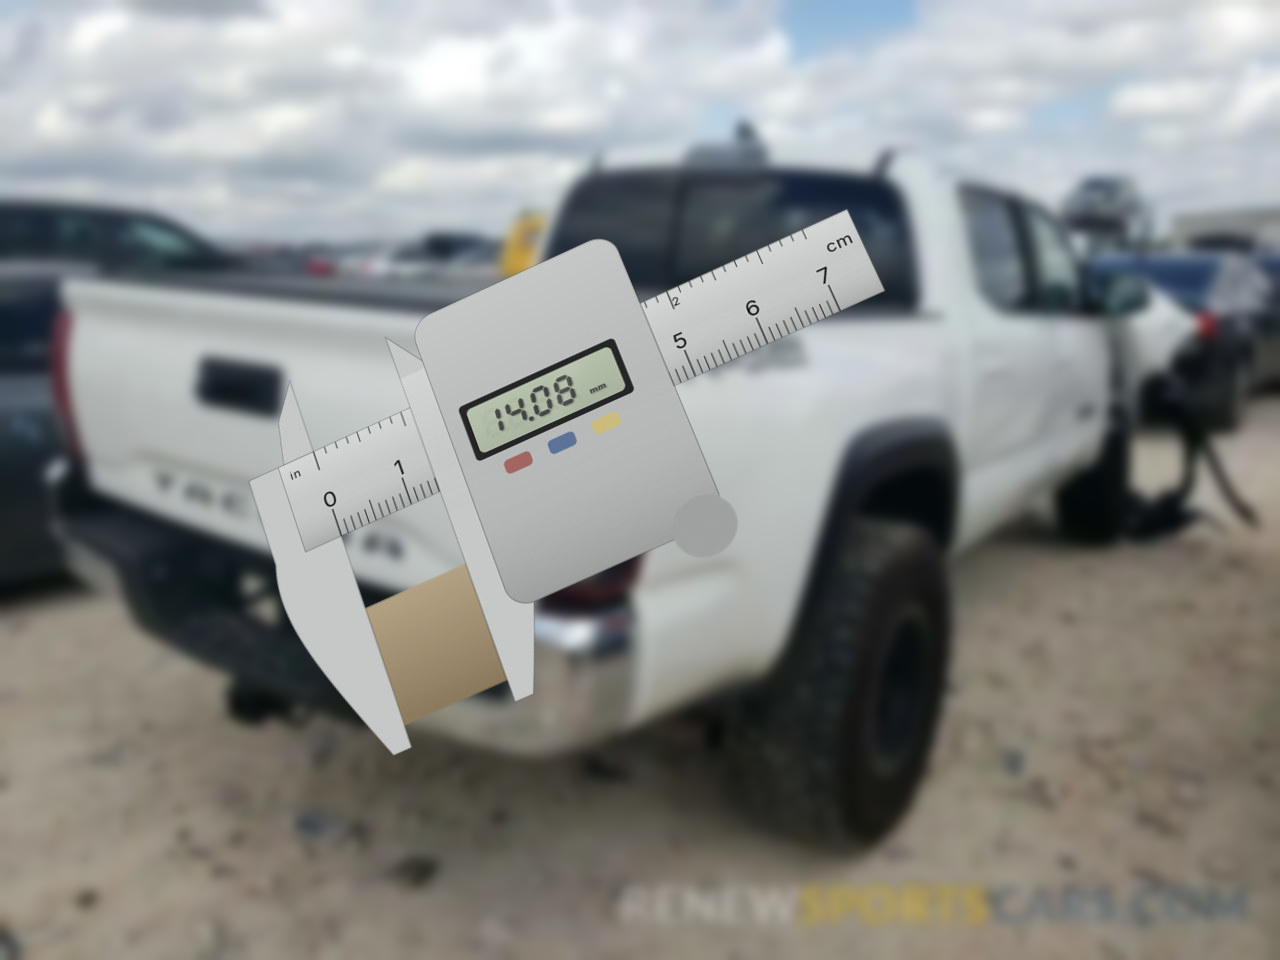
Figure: 14.08 mm
